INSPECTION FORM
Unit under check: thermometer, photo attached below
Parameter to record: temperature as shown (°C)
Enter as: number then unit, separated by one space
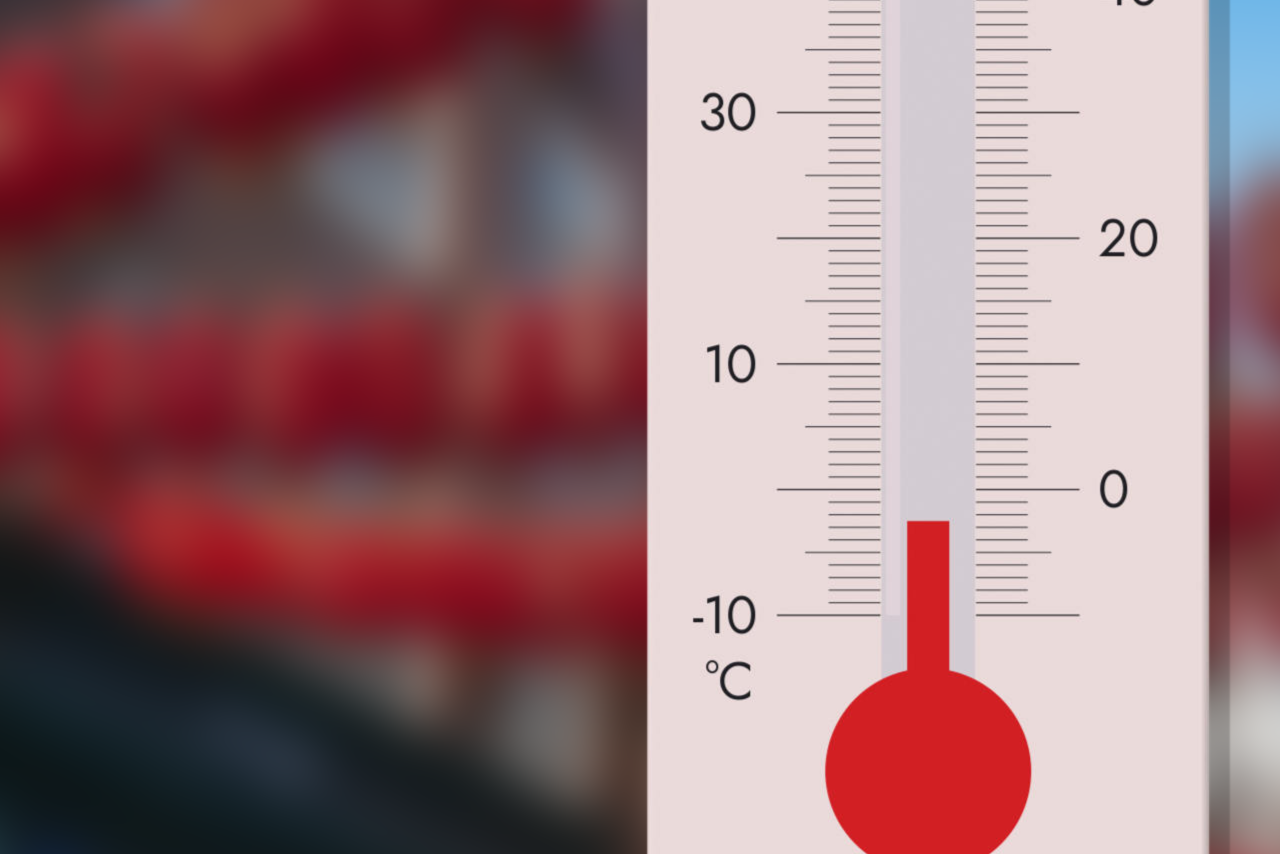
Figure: -2.5 °C
